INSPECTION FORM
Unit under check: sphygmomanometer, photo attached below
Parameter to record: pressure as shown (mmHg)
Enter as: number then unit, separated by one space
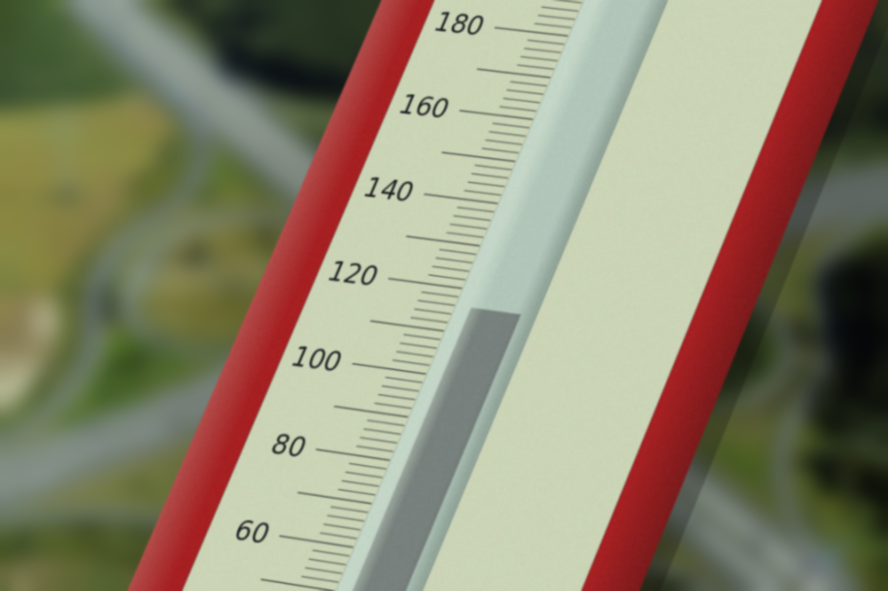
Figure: 116 mmHg
